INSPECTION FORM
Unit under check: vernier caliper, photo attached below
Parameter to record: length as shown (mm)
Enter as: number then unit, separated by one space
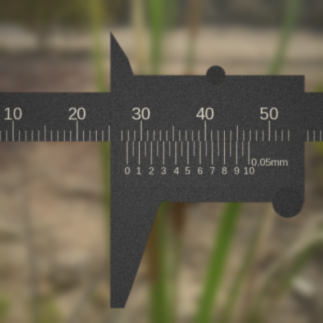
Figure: 27.8 mm
